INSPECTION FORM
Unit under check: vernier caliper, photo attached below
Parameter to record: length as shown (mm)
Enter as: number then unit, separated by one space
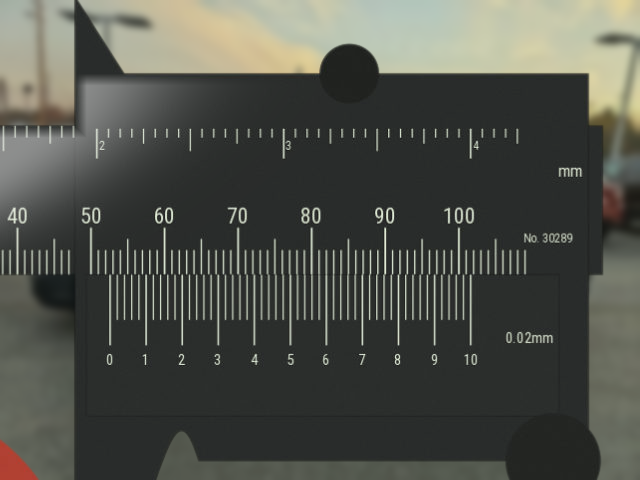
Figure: 52.6 mm
